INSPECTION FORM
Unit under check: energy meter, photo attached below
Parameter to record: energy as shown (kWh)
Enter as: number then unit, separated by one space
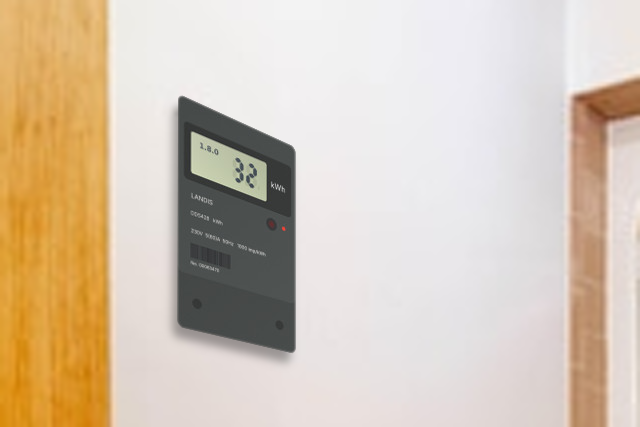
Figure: 32 kWh
